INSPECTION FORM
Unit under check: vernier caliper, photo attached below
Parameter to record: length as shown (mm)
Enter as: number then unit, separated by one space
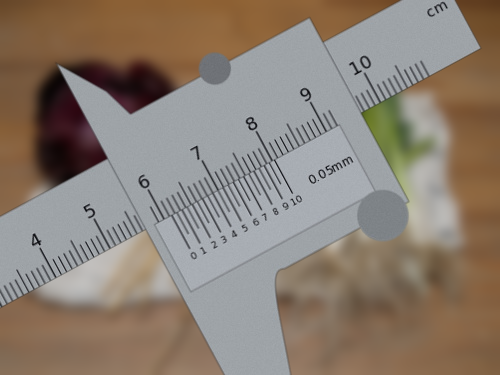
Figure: 61.4 mm
